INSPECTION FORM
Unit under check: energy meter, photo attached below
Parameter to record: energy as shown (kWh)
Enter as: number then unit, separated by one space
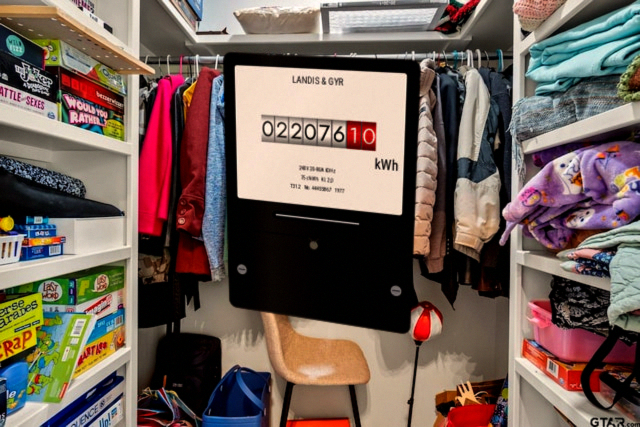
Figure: 22076.10 kWh
